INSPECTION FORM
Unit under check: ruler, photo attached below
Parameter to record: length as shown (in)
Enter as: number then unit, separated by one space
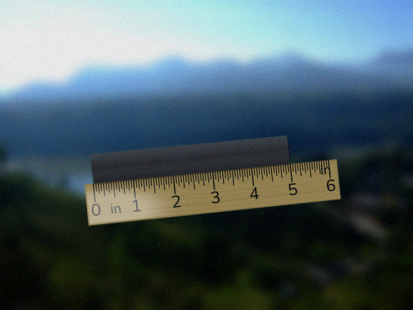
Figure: 5 in
